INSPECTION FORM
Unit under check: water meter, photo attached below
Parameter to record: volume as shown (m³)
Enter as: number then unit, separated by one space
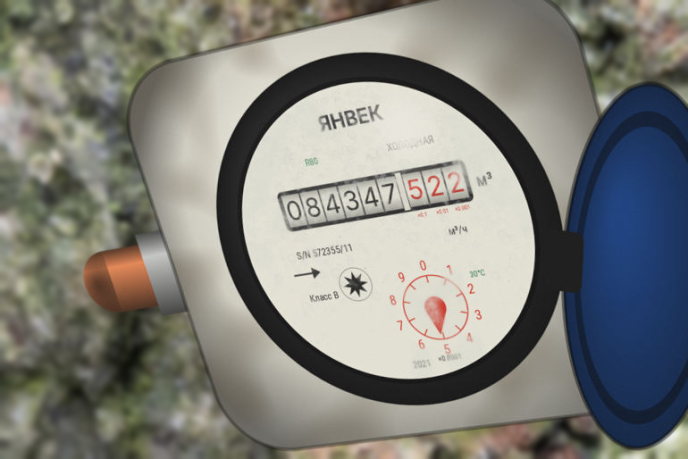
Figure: 84347.5225 m³
